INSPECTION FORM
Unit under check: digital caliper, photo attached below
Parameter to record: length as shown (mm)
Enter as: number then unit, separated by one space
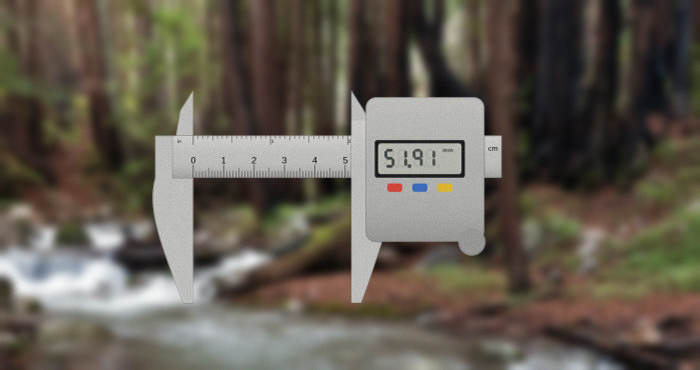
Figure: 51.91 mm
